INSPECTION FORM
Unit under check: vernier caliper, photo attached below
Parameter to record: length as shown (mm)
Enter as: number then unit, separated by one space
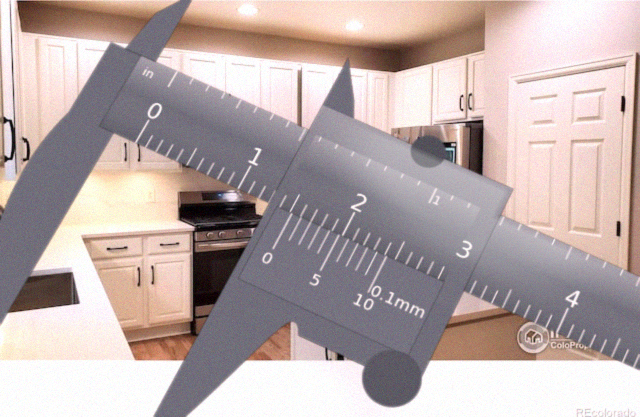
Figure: 15.2 mm
